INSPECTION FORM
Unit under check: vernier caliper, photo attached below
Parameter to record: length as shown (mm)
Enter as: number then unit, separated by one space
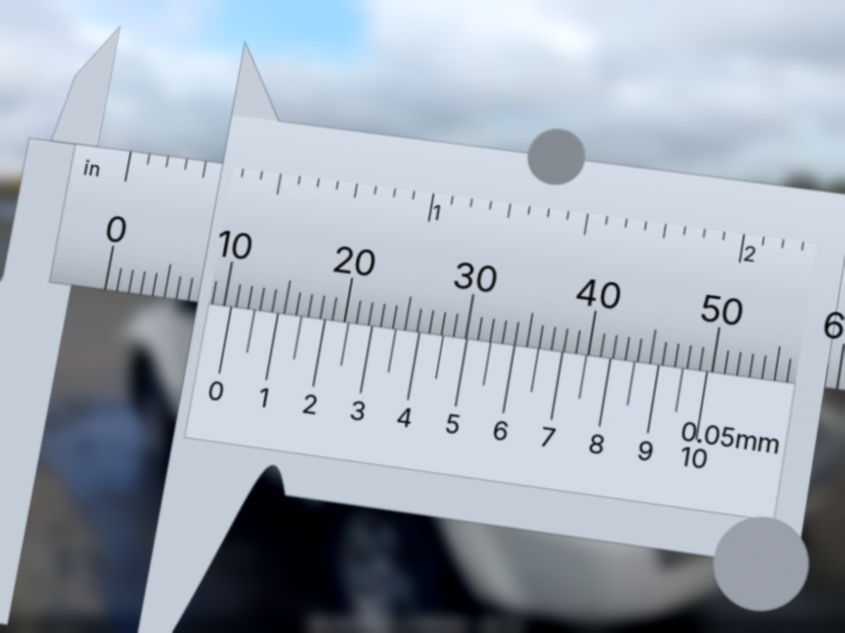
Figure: 10.6 mm
